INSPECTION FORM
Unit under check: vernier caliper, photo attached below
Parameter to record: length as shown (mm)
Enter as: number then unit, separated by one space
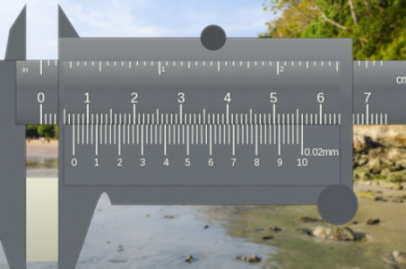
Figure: 7.0 mm
